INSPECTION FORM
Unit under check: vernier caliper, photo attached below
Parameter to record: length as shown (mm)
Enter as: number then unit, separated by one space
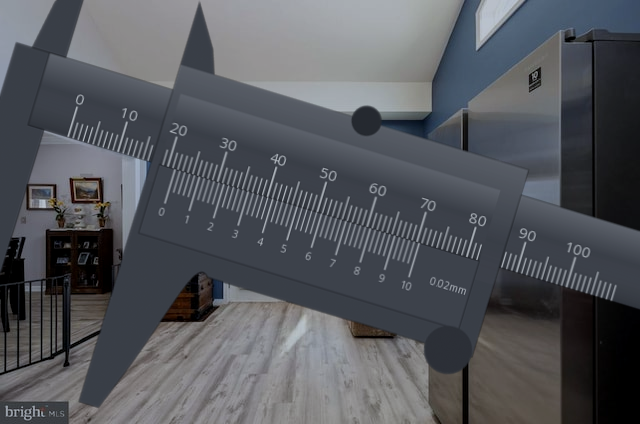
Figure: 21.5 mm
